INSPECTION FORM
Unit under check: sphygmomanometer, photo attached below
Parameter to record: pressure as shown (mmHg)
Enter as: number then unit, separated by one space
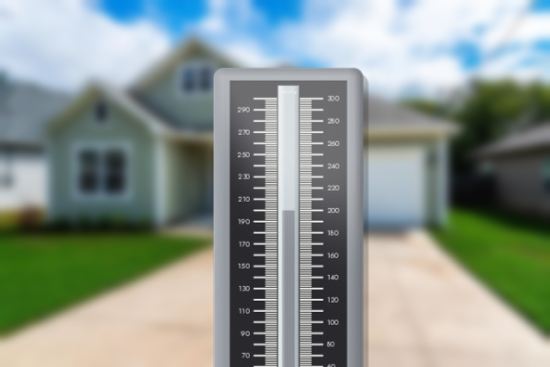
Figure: 200 mmHg
